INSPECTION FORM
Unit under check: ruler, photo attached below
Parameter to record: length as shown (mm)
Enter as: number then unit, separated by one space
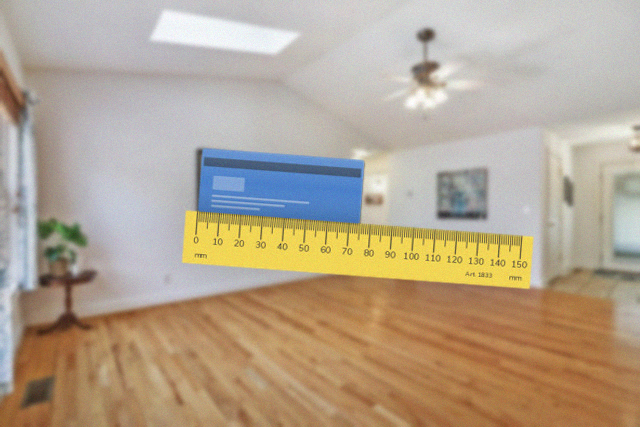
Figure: 75 mm
